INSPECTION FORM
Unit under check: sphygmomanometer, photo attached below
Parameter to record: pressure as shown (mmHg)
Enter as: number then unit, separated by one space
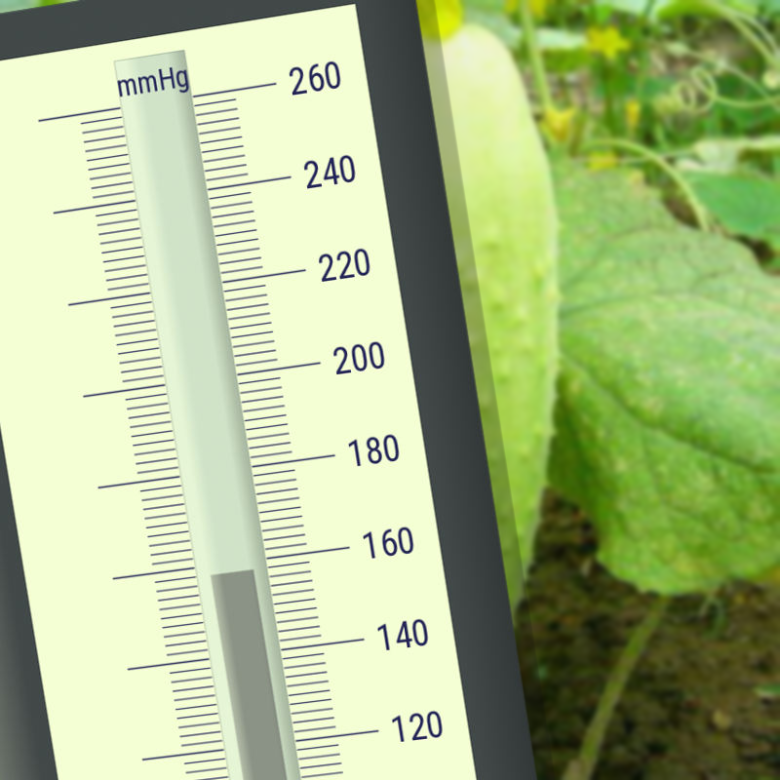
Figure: 158 mmHg
